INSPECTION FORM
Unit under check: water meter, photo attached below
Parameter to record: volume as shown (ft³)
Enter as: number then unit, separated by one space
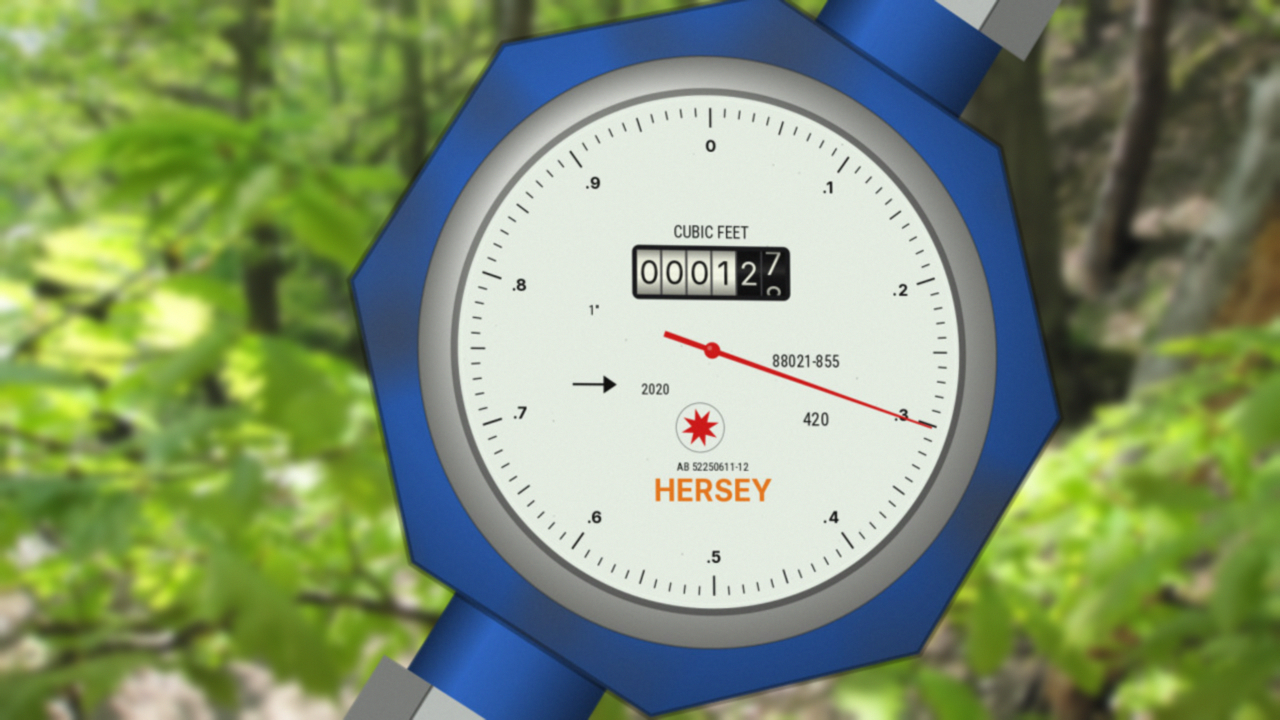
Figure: 127.30 ft³
